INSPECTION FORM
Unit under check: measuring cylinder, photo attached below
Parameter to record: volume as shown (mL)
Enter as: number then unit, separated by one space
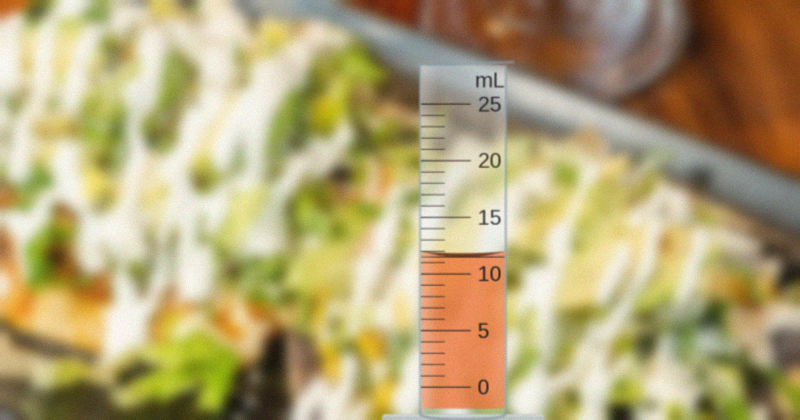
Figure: 11.5 mL
